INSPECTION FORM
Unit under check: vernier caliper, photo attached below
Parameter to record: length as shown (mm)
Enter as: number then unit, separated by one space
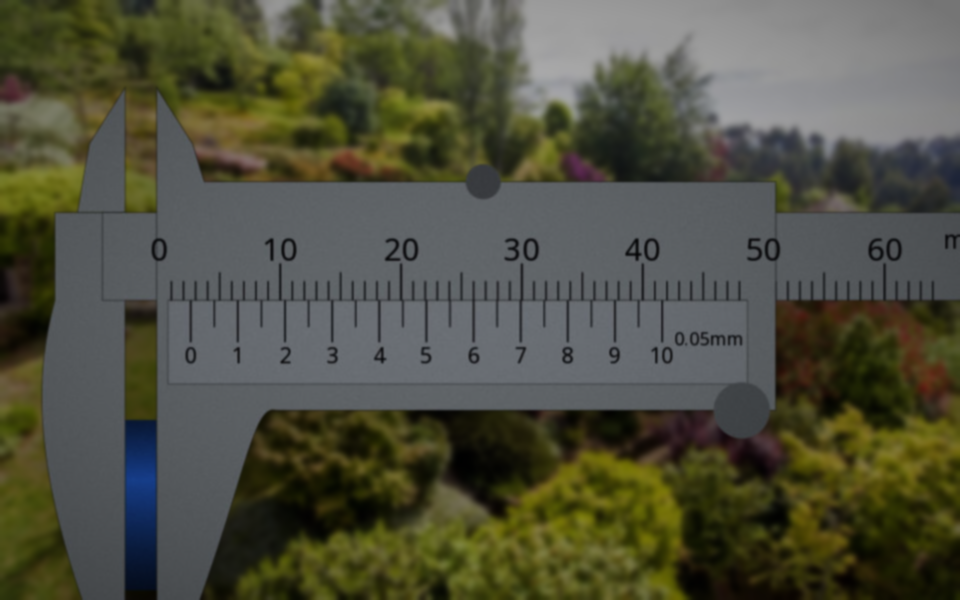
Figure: 2.6 mm
